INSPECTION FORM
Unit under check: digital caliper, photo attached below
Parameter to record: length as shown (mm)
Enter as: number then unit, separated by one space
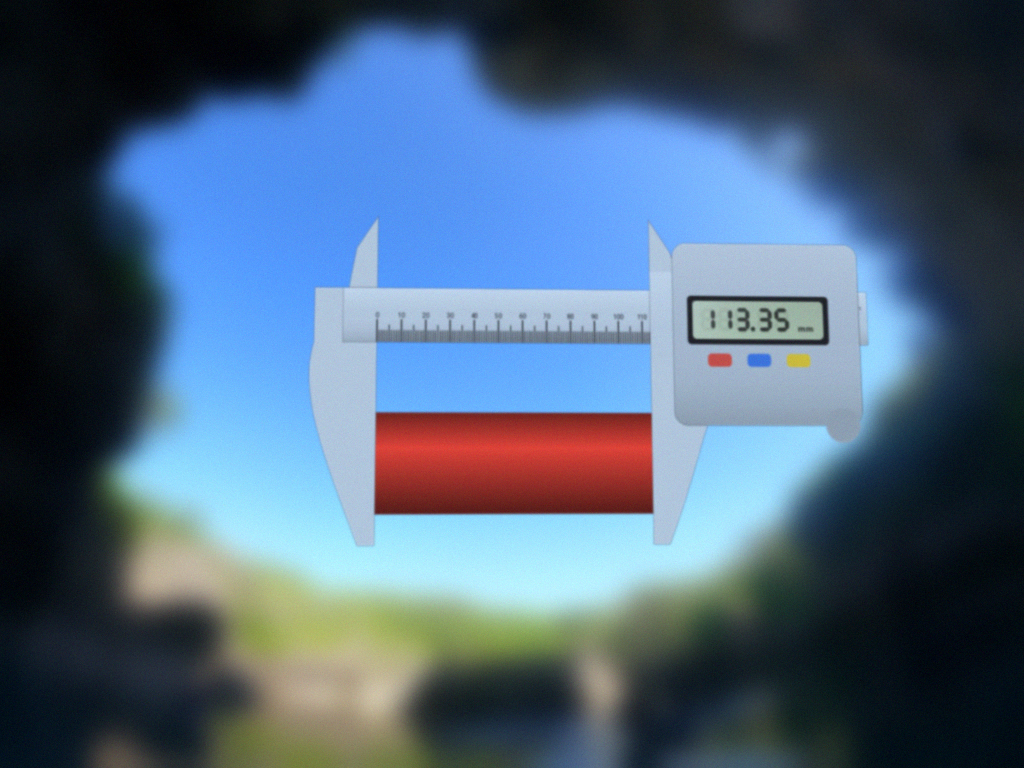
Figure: 113.35 mm
